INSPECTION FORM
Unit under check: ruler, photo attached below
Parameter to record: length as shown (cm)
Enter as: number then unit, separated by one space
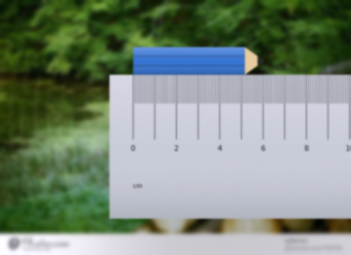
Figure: 6 cm
